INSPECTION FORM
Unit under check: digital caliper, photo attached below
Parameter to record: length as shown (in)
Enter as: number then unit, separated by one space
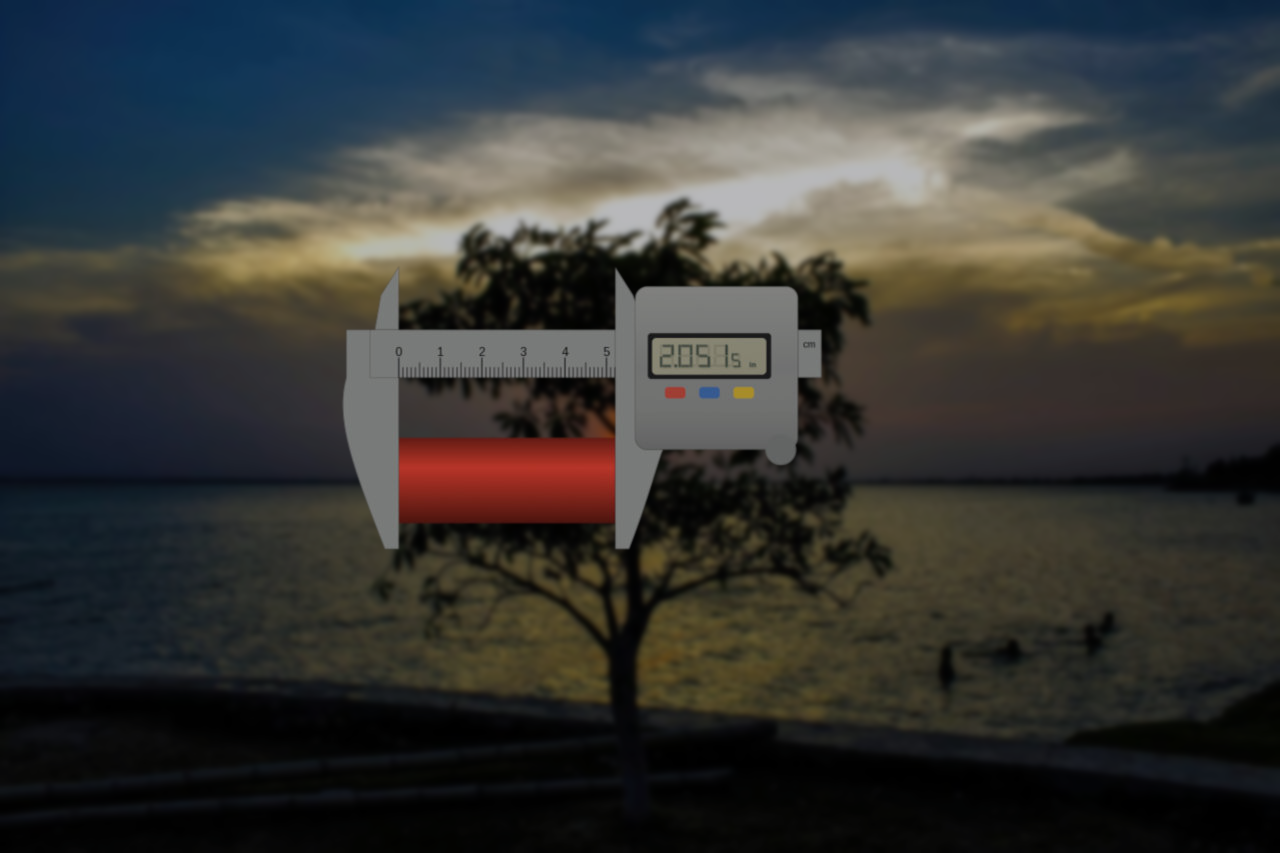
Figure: 2.0515 in
